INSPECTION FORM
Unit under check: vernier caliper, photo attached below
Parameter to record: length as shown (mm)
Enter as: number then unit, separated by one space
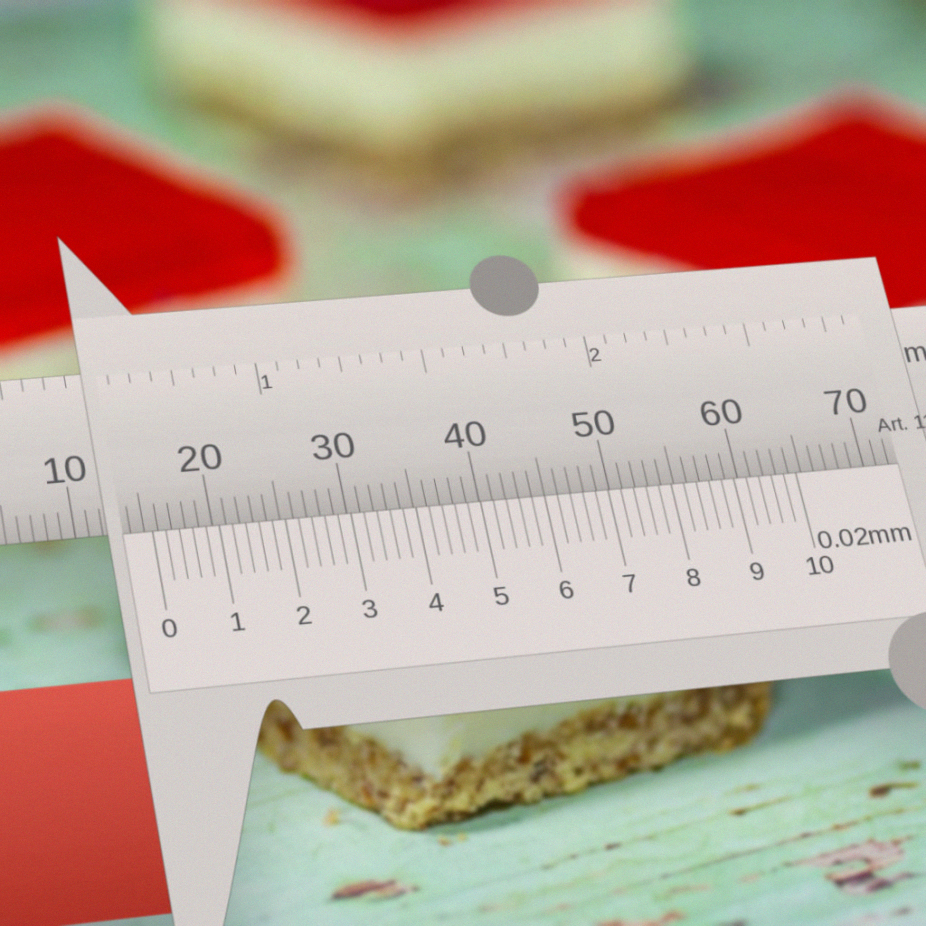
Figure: 15.6 mm
